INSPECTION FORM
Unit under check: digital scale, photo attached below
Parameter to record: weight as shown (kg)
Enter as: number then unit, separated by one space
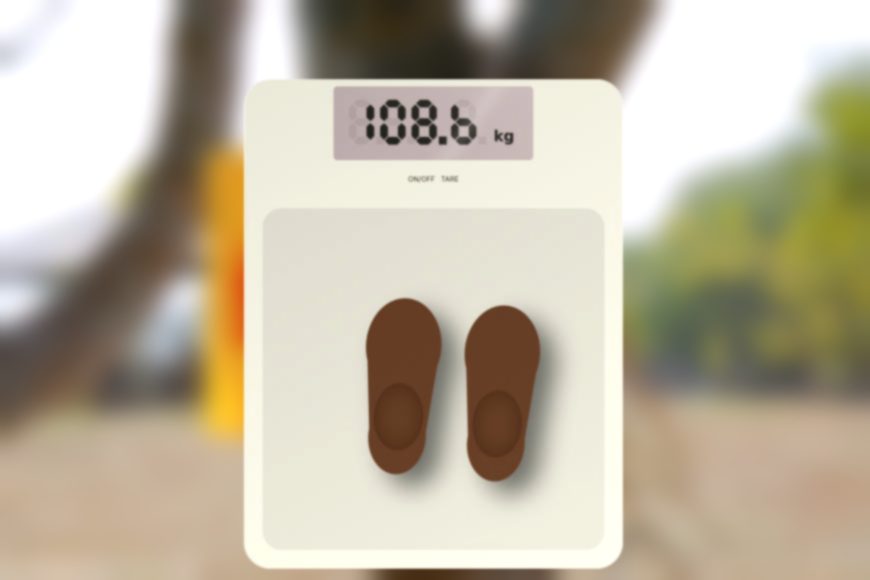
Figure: 108.6 kg
